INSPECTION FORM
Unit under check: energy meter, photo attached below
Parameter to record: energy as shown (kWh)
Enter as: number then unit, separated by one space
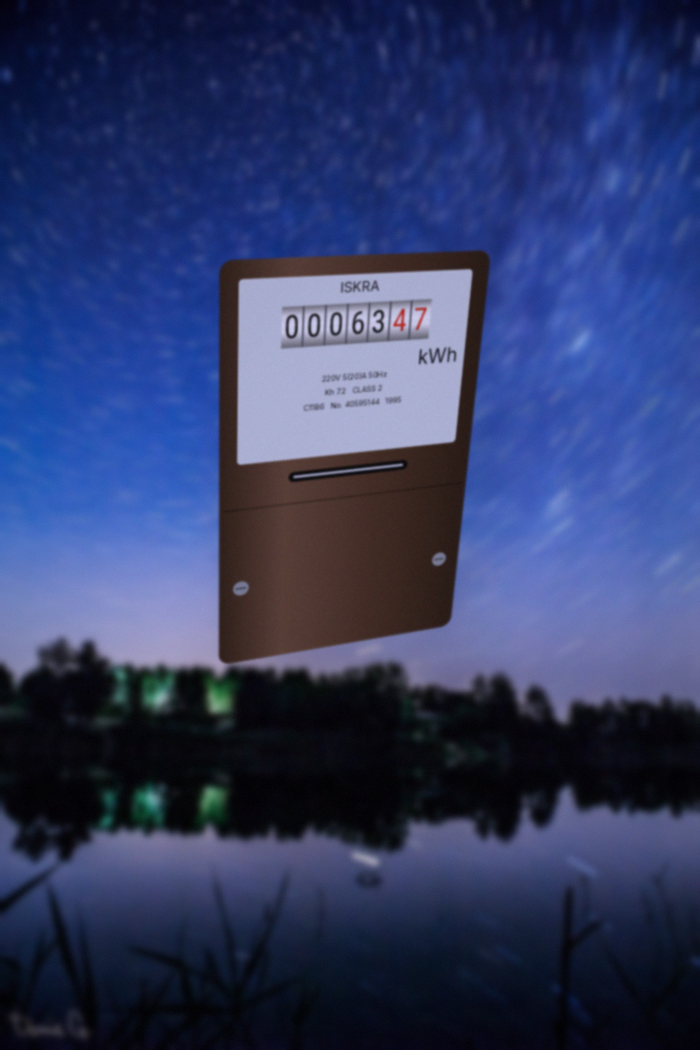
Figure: 63.47 kWh
